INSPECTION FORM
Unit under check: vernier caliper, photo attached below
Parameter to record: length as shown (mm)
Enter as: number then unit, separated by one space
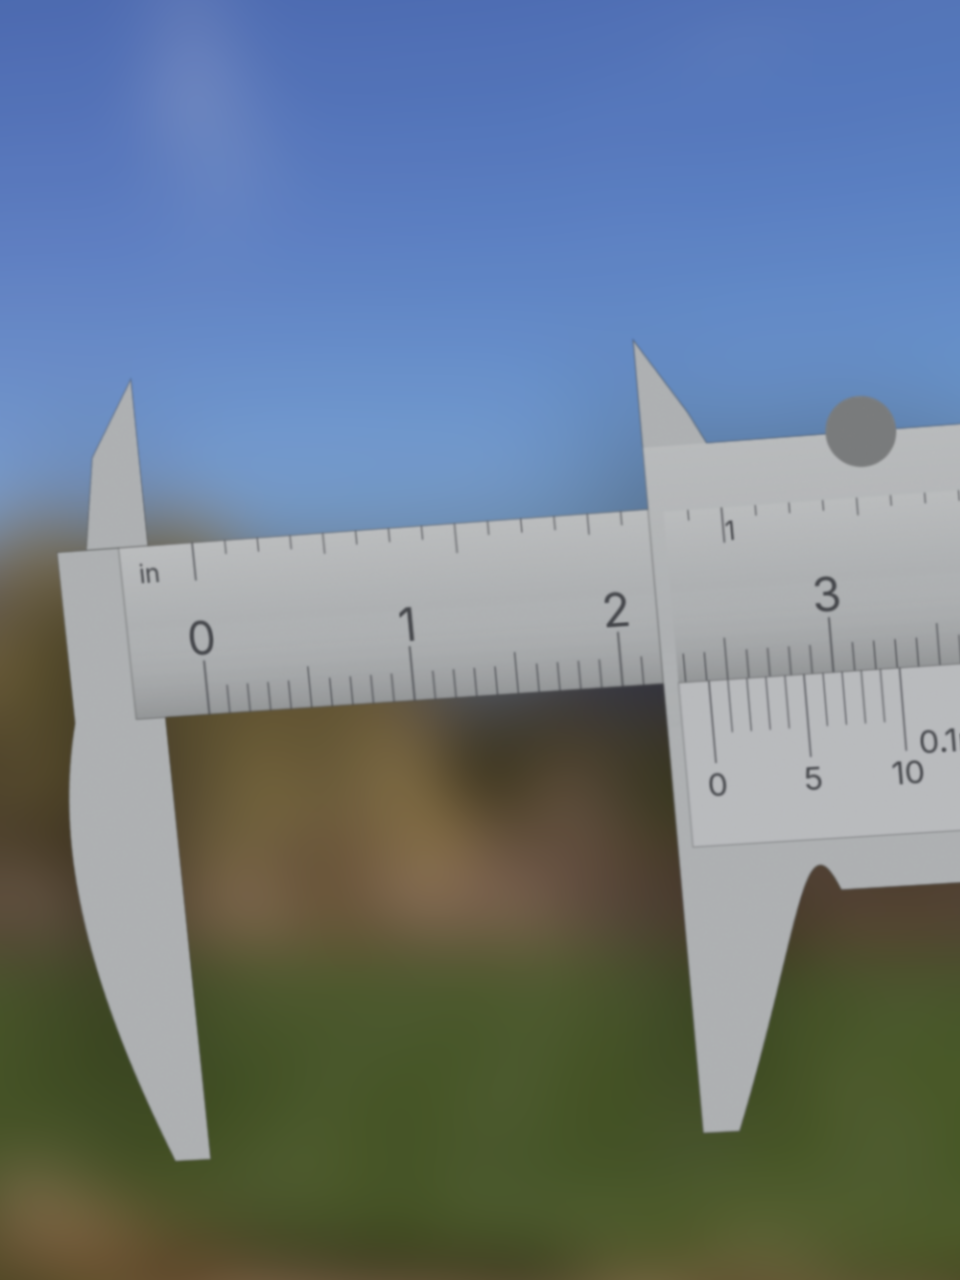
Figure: 24.1 mm
